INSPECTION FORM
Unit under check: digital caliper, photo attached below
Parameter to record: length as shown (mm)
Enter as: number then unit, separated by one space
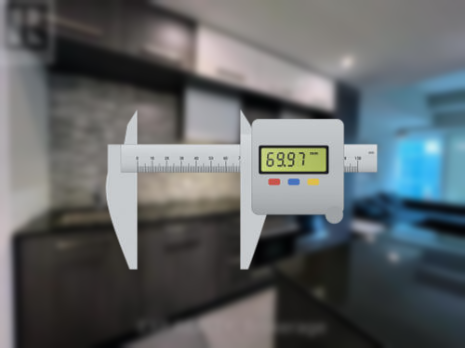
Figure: 69.97 mm
